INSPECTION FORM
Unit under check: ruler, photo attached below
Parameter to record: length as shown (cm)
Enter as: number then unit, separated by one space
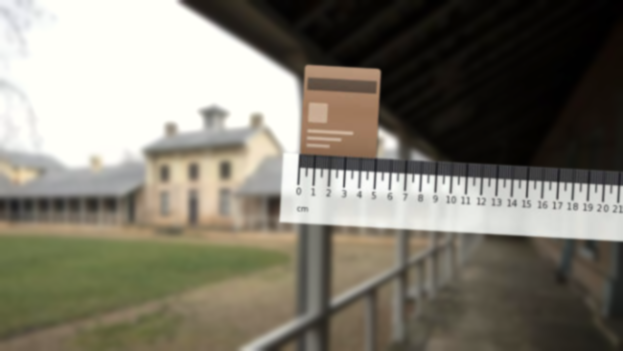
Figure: 5 cm
